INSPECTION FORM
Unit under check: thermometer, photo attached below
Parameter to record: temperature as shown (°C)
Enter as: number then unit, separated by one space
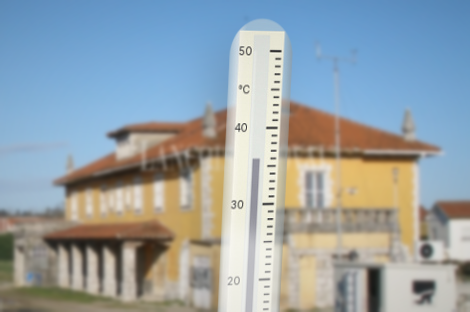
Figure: 36 °C
